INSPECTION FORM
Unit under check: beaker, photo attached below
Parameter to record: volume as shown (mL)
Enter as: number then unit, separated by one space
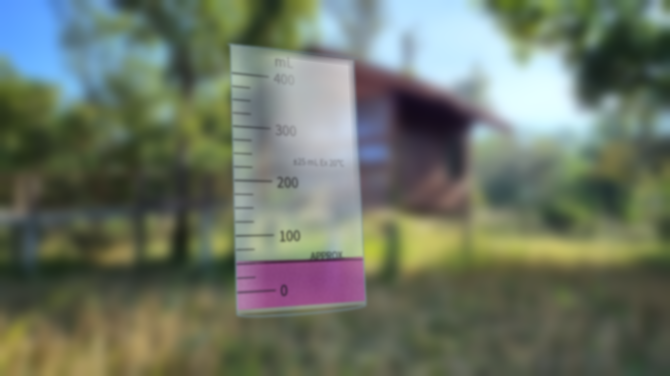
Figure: 50 mL
